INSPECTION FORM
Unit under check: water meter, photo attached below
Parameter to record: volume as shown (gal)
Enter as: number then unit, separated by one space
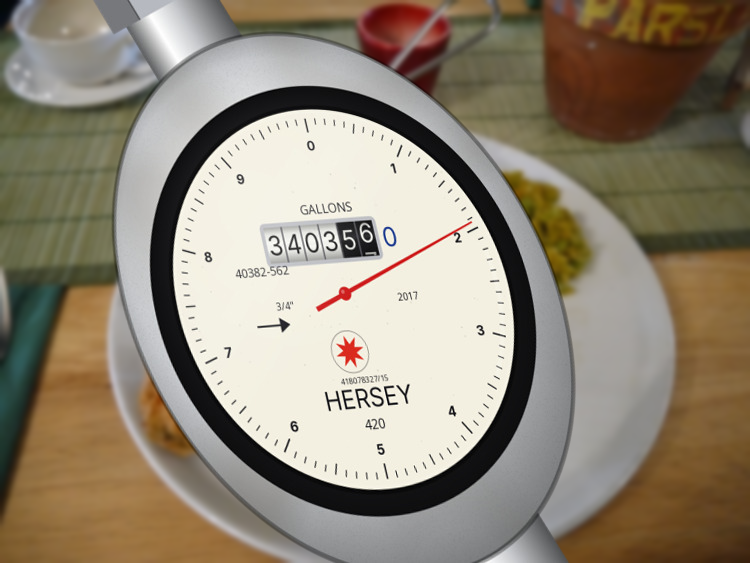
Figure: 3403561.9 gal
